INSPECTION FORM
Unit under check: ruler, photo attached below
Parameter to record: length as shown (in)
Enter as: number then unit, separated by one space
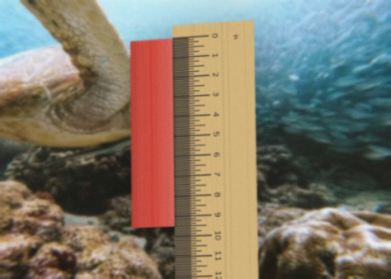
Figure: 9.5 in
